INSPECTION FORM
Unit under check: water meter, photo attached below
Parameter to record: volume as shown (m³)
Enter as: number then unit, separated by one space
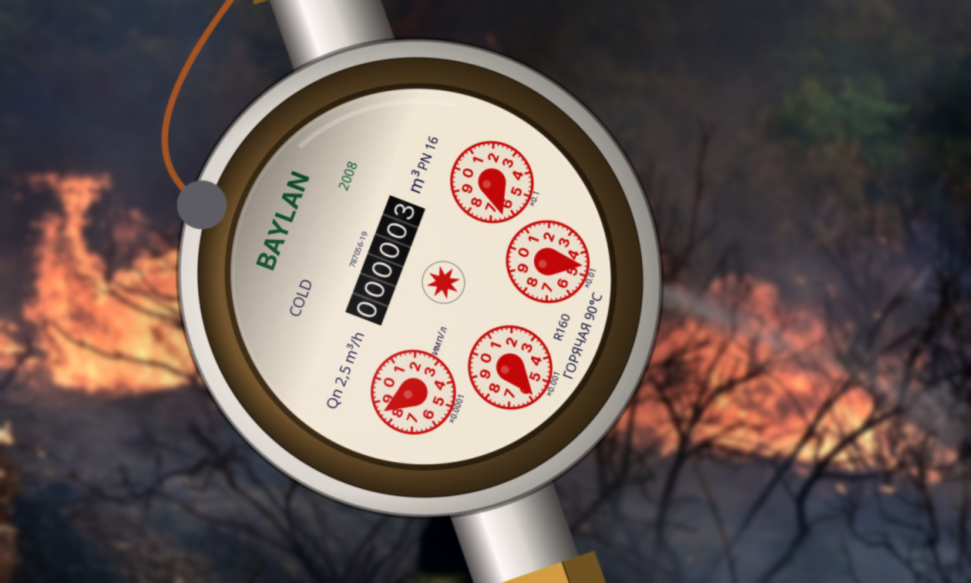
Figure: 3.6458 m³
